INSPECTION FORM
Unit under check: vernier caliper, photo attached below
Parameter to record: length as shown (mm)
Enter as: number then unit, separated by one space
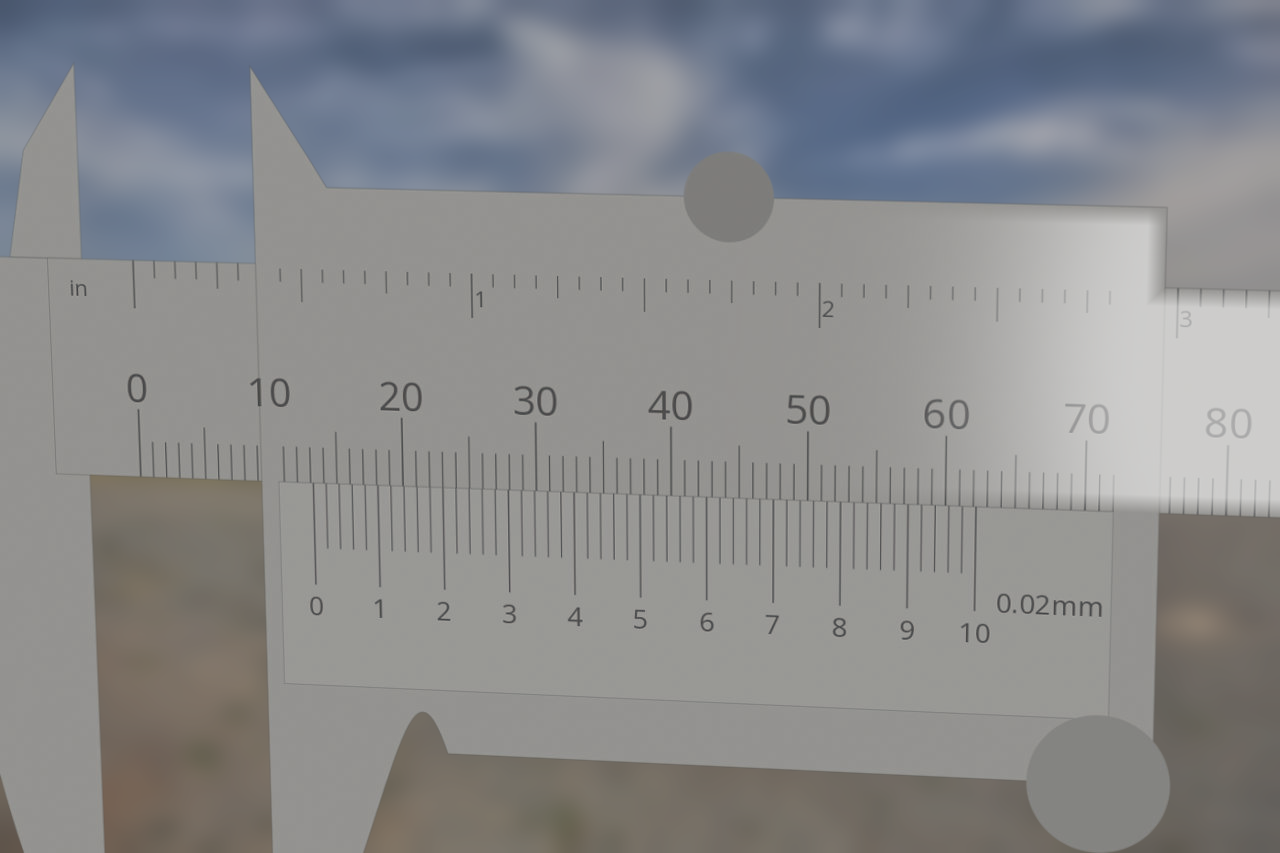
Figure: 13.2 mm
